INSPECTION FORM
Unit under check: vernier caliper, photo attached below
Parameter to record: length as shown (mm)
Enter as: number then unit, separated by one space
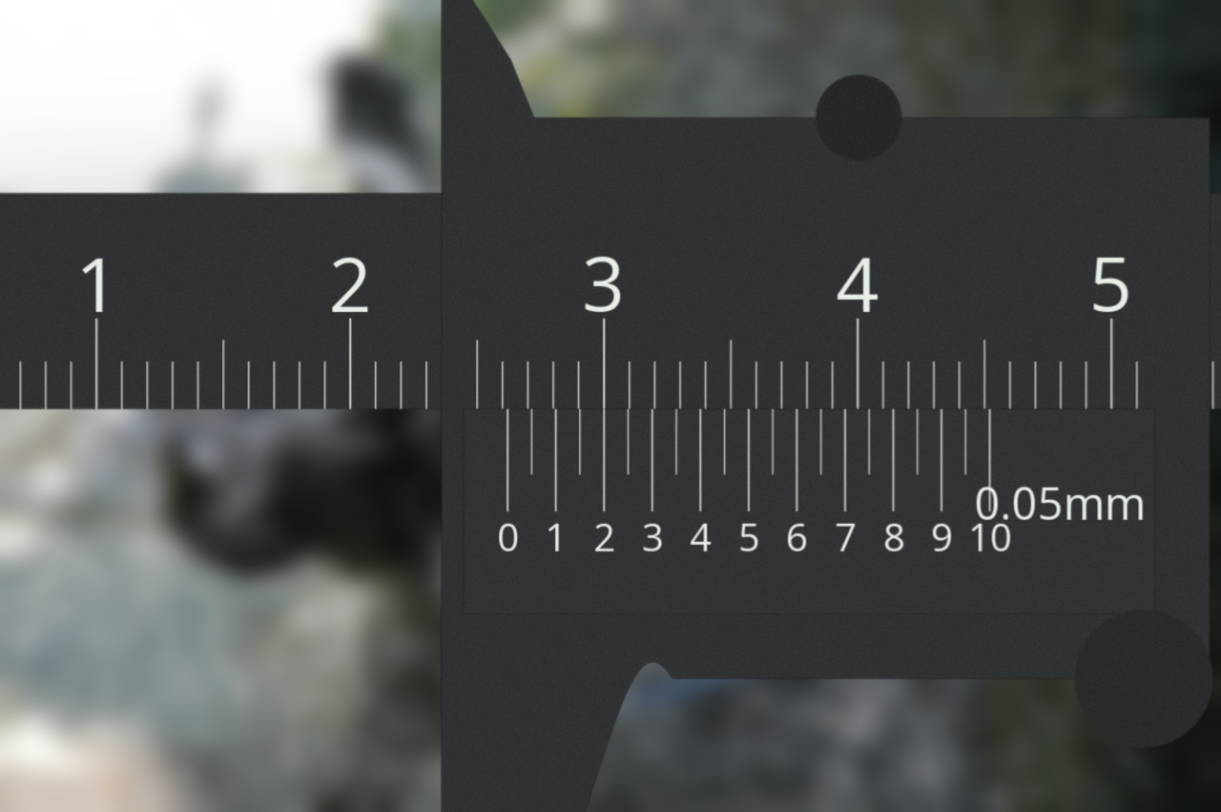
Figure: 26.20 mm
